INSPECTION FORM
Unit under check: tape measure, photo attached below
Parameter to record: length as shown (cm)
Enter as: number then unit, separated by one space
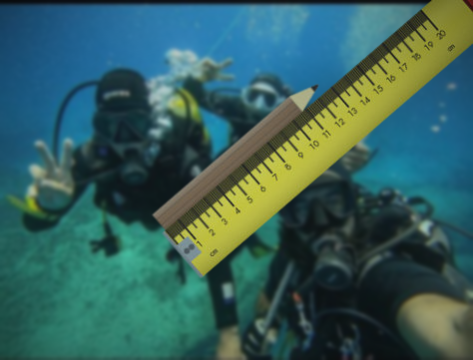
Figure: 12.5 cm
